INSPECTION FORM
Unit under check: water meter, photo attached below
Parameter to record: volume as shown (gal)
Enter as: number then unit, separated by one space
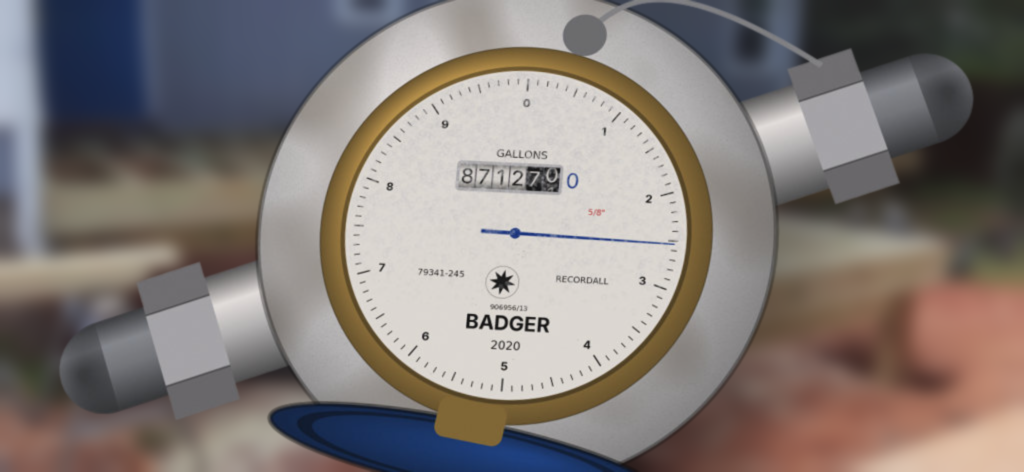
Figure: 8712702.5 gal
